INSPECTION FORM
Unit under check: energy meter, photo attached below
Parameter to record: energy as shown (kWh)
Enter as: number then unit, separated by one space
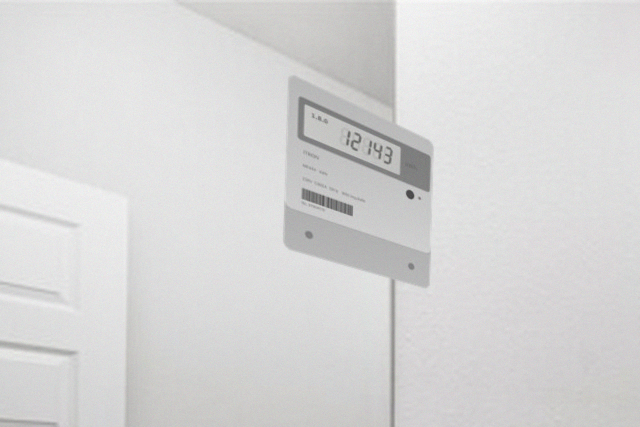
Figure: 12143 kWh
